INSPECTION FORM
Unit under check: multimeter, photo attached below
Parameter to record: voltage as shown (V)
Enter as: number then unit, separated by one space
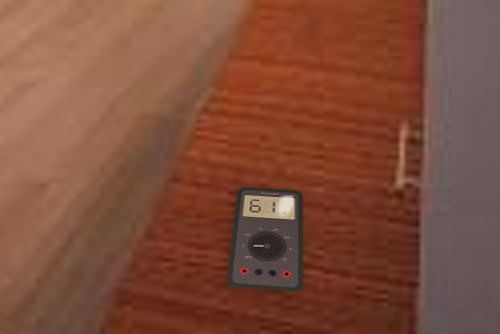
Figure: 61 V
